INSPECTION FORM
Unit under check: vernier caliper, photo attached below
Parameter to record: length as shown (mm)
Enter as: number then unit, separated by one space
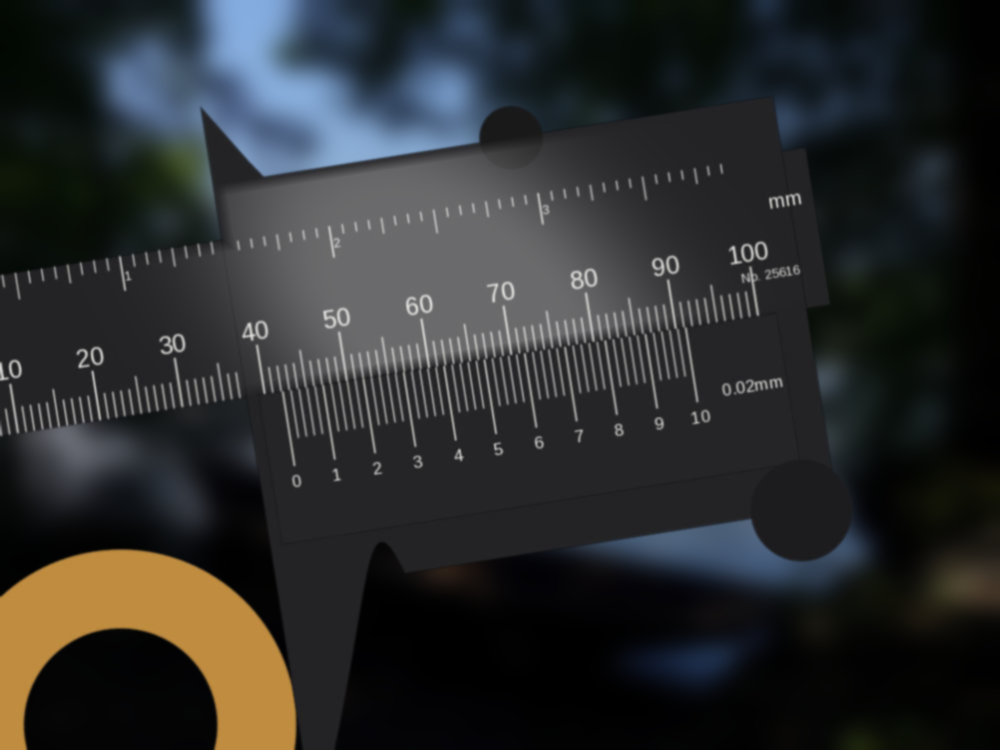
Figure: 42.2 mm
